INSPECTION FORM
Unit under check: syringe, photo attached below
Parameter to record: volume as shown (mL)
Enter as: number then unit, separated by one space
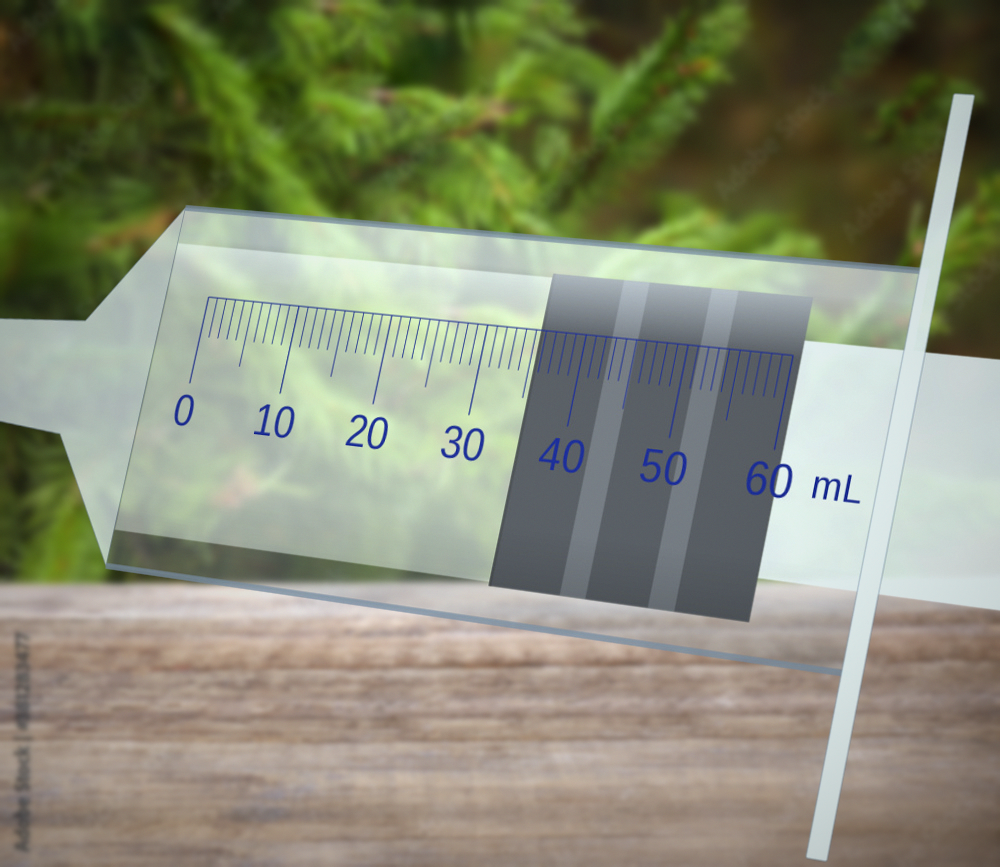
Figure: 35.5 mL
